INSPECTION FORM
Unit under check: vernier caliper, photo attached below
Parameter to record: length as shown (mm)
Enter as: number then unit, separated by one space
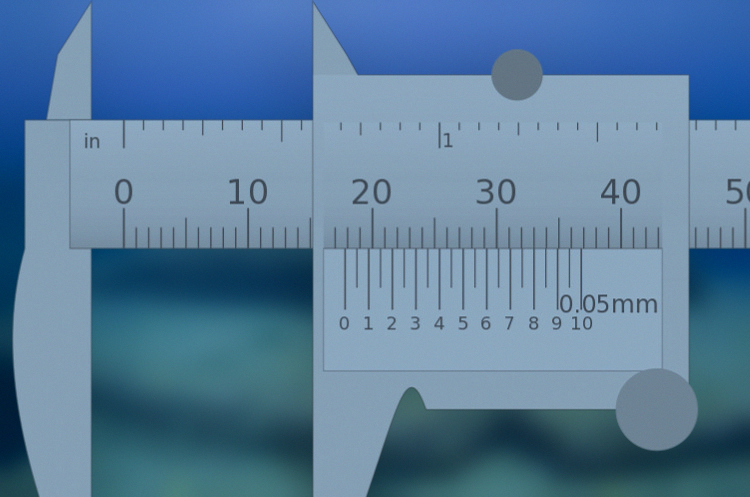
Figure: 17.8 mm
